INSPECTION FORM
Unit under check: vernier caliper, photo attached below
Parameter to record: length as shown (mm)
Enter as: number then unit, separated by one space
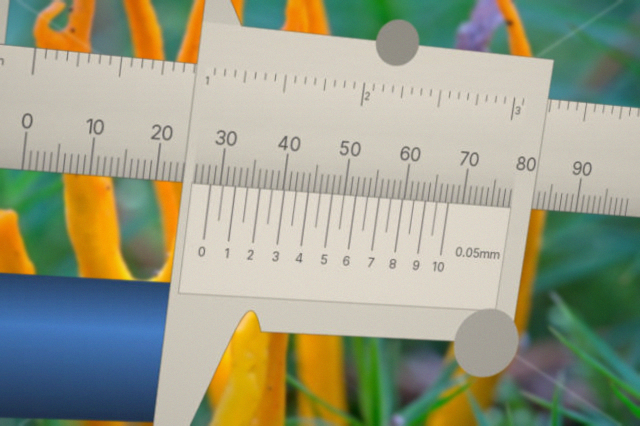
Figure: 28.5 mm
